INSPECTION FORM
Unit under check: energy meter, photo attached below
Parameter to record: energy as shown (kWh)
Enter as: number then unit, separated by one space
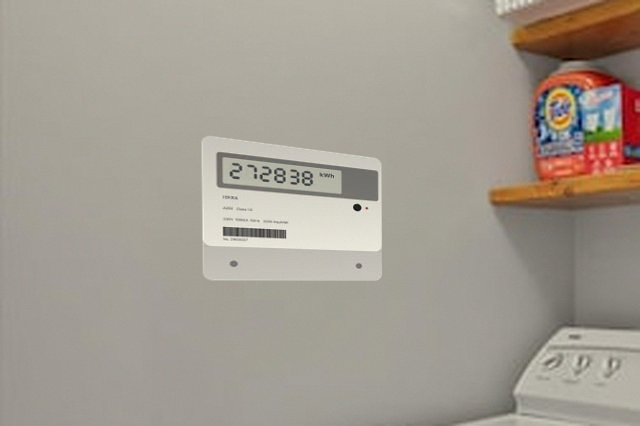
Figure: 272838 kWh
